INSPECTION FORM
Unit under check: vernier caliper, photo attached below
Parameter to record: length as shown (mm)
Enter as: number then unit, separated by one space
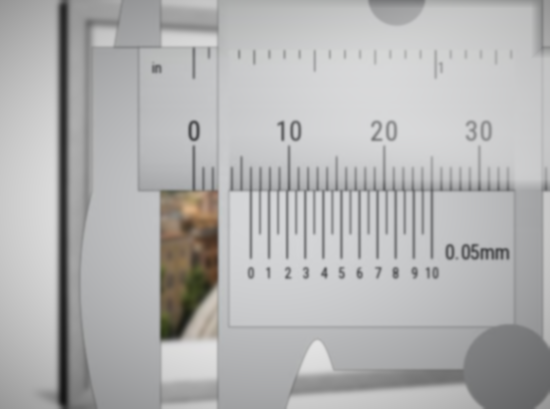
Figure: 6.0 mm
